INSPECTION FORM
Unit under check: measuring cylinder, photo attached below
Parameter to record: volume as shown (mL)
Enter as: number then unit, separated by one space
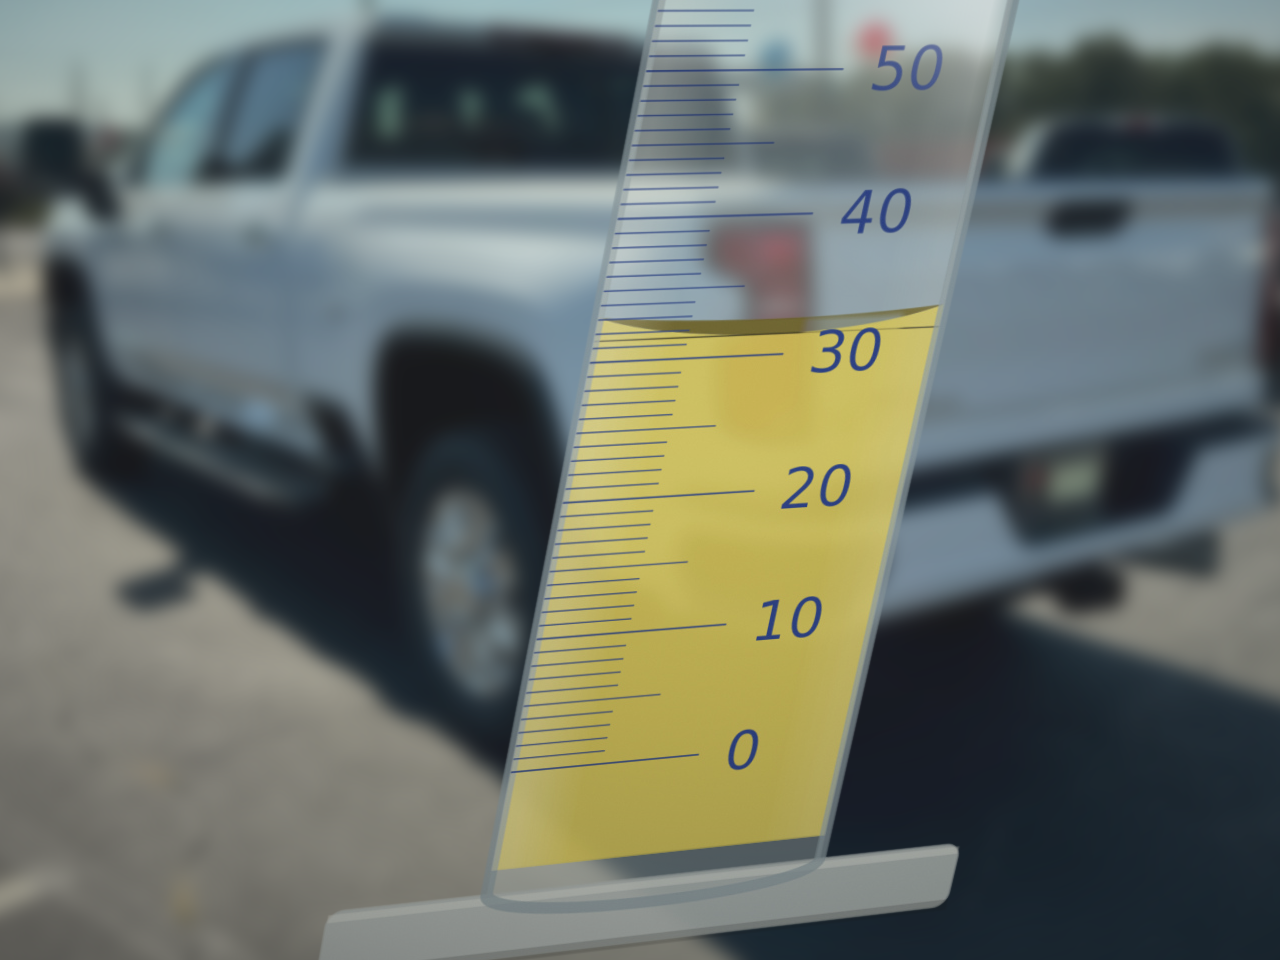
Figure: 31.5 mL
